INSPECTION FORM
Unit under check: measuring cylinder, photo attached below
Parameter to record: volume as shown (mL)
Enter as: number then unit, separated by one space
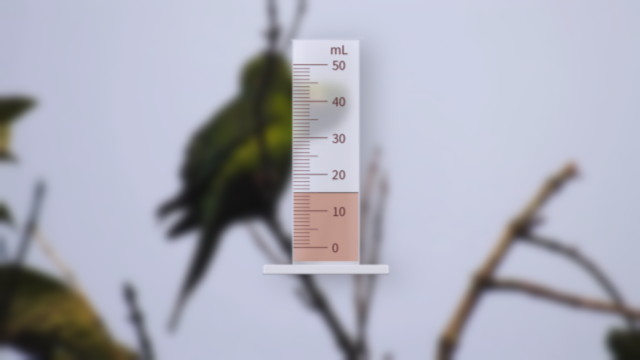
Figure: 15 mL
